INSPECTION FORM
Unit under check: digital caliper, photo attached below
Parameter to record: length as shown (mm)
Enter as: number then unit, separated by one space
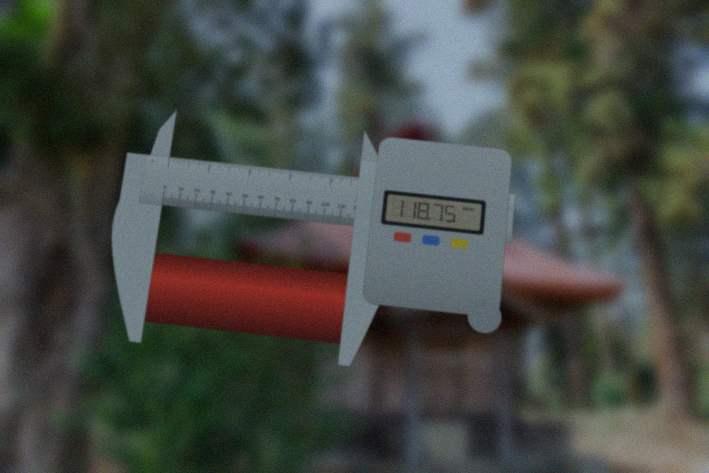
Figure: 118.75 mm
